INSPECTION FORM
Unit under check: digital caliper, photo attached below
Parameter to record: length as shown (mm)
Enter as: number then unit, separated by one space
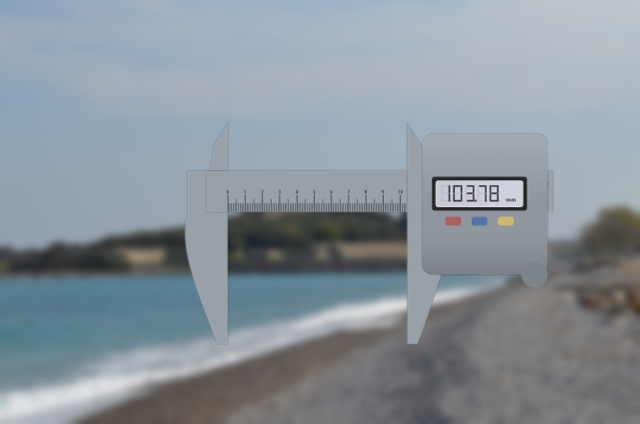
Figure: 103.78 mm
